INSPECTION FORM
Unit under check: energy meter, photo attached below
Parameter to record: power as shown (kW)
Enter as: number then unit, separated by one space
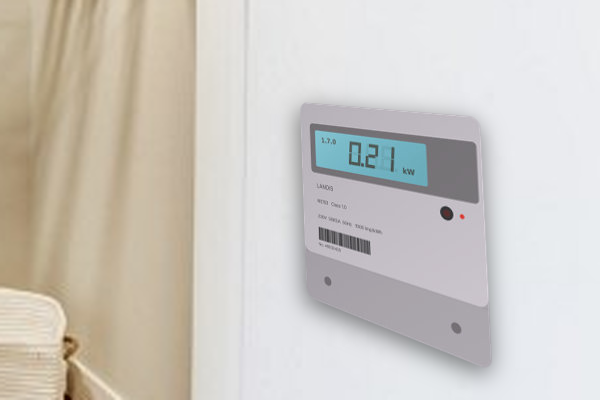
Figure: 0.21 kW
